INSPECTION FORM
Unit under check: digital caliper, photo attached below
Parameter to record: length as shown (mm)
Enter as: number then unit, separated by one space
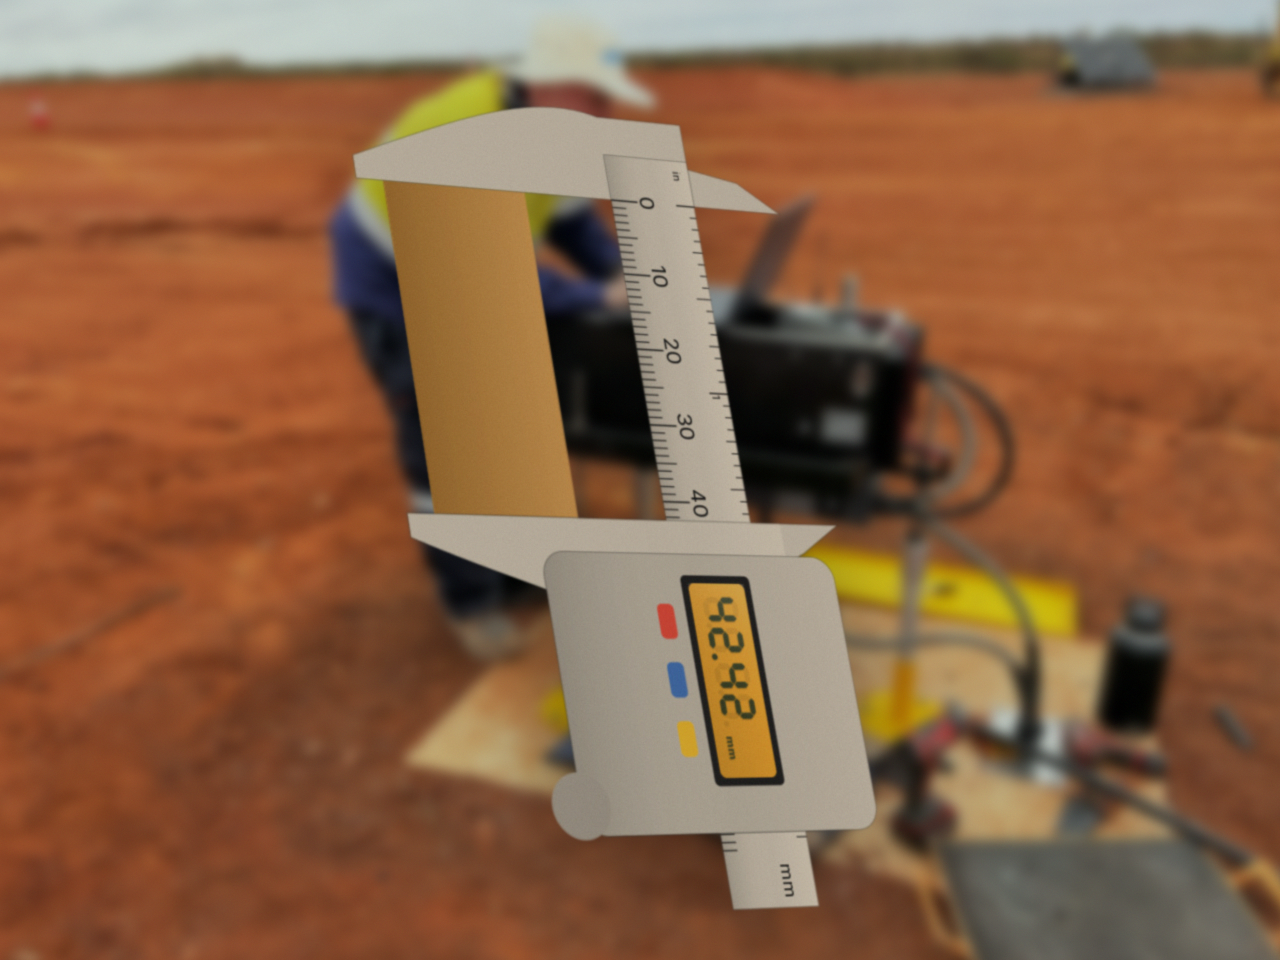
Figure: 42.42 mm
